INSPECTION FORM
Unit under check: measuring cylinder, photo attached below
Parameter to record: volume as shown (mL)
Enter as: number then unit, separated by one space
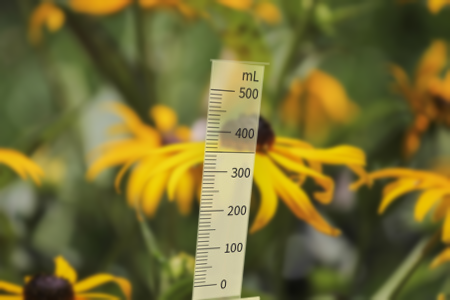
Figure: 350 mL
